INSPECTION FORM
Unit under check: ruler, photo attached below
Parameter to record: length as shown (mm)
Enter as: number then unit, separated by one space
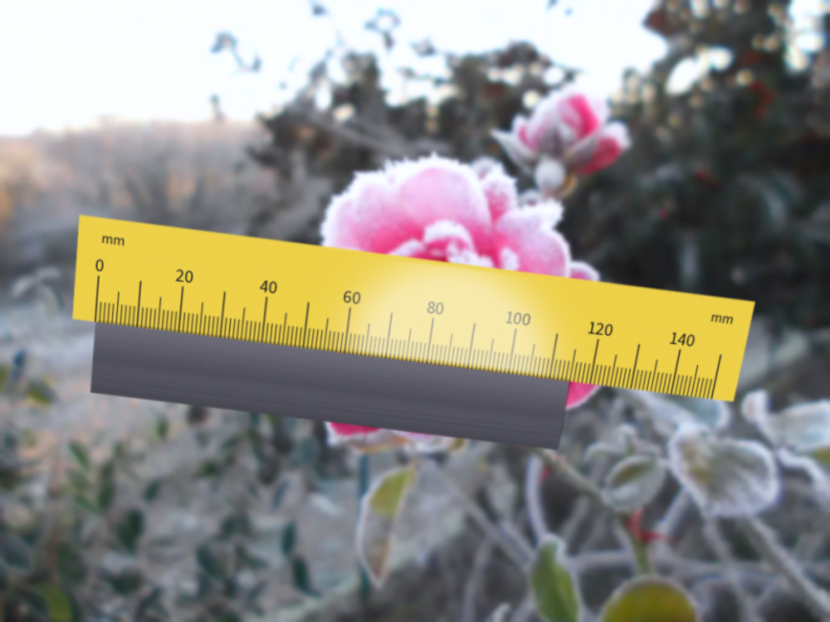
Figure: 115 mm
